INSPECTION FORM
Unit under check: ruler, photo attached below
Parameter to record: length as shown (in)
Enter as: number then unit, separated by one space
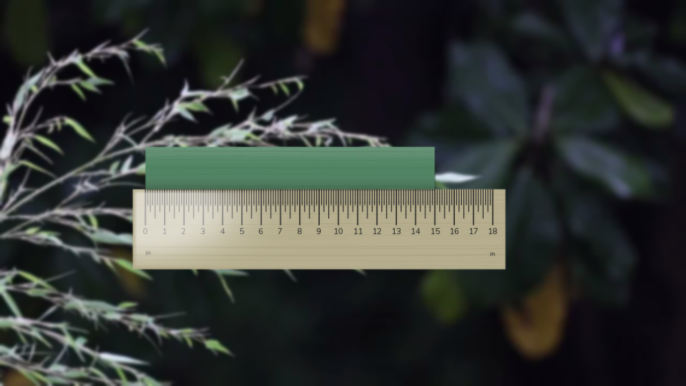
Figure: 15 in
